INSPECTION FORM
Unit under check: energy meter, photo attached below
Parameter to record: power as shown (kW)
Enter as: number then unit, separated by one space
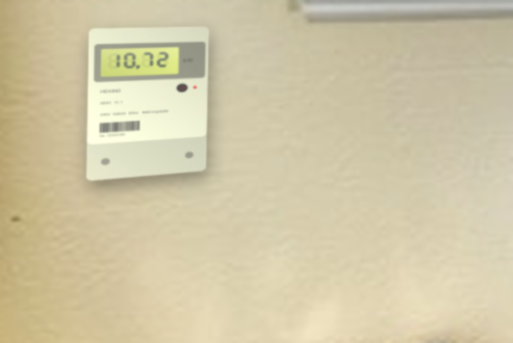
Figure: 10.72 kW
